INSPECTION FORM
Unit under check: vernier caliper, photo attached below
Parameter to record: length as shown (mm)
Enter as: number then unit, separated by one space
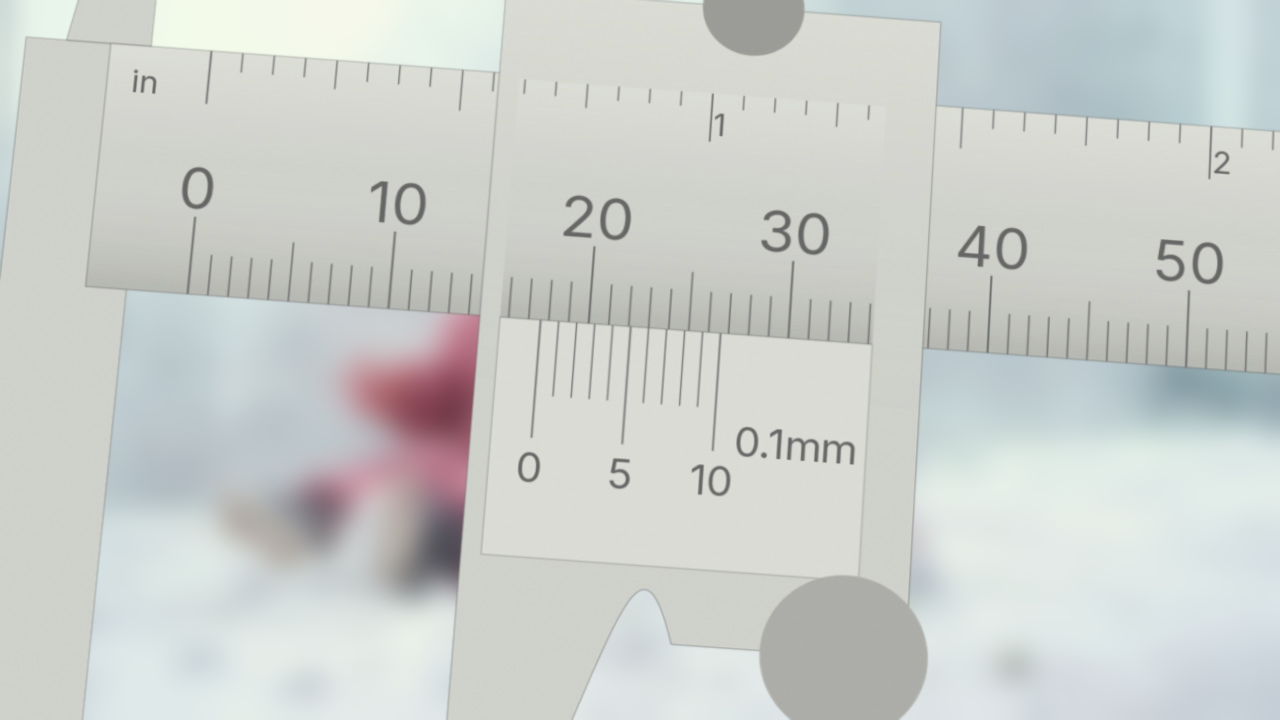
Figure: 17.6 mm
